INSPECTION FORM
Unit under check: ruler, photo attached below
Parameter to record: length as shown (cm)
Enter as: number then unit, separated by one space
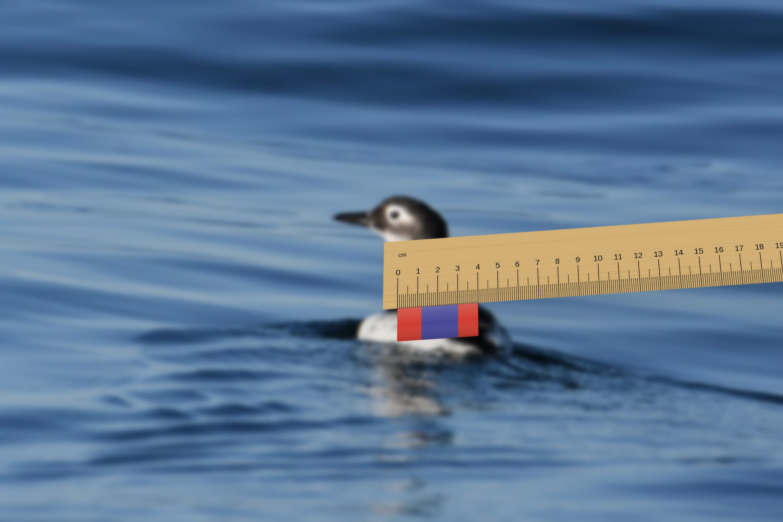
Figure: 4 cm
